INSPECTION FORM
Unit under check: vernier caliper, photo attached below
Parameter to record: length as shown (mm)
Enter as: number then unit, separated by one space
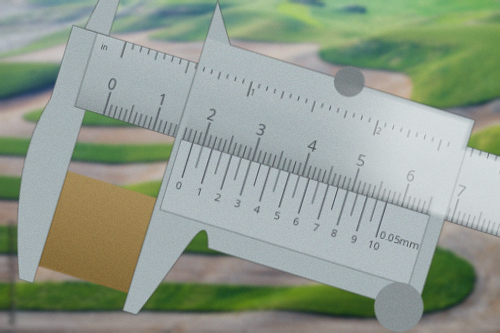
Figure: 18.0 mm
